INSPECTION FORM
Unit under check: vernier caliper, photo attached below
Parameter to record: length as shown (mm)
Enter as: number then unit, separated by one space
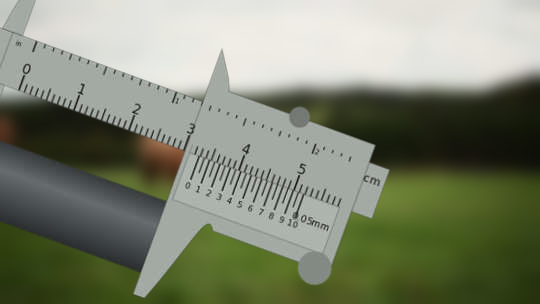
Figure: 32.8 mm
